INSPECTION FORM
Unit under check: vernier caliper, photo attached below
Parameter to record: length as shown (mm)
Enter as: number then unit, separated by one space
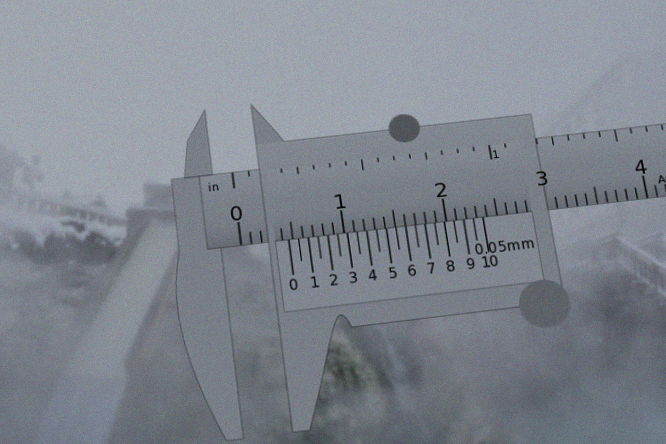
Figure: 4.6 mm
